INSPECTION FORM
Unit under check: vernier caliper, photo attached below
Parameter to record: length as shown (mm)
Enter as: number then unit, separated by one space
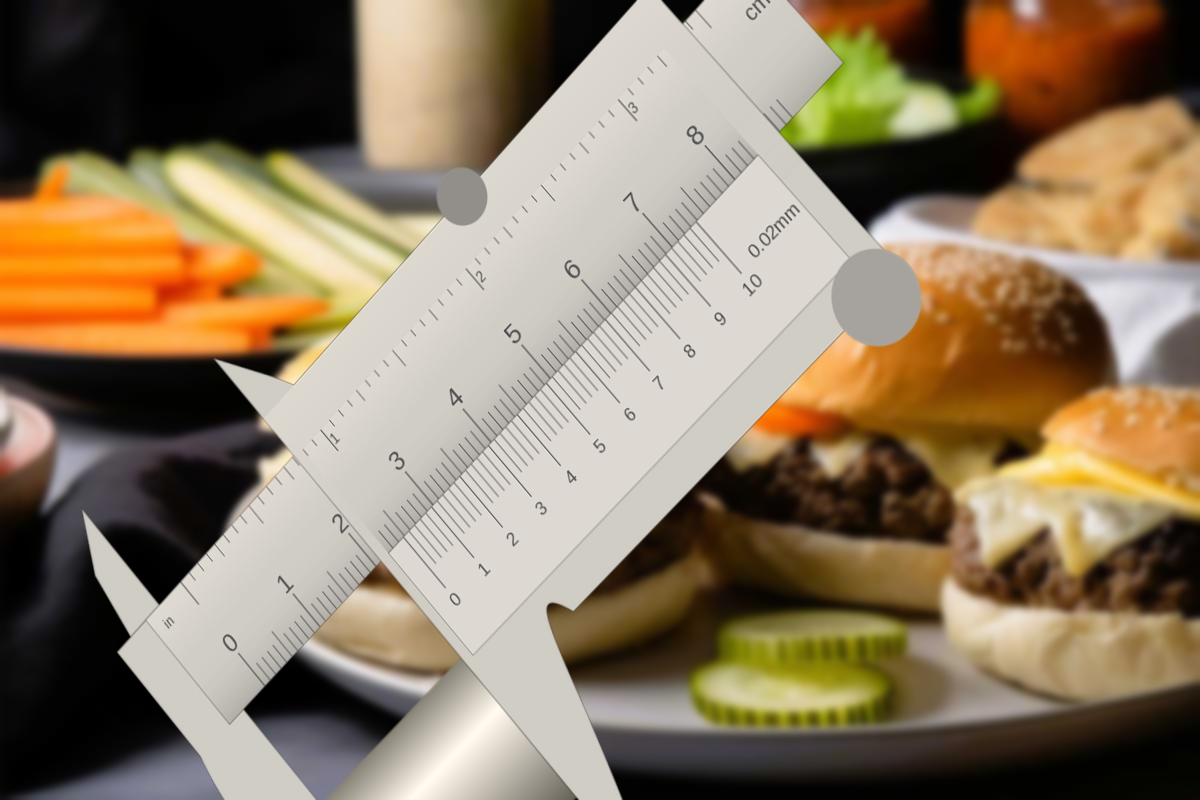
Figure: 24.8 mm
